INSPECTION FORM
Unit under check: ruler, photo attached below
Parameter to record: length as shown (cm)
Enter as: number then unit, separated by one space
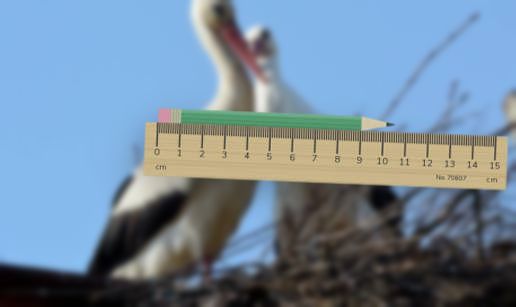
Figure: 10.5 cm
